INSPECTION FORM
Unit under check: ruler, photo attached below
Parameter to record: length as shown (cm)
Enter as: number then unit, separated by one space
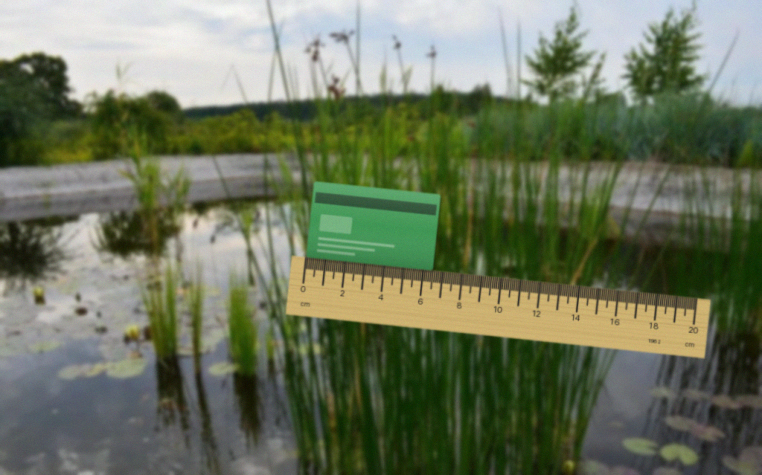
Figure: 6.5 cm
